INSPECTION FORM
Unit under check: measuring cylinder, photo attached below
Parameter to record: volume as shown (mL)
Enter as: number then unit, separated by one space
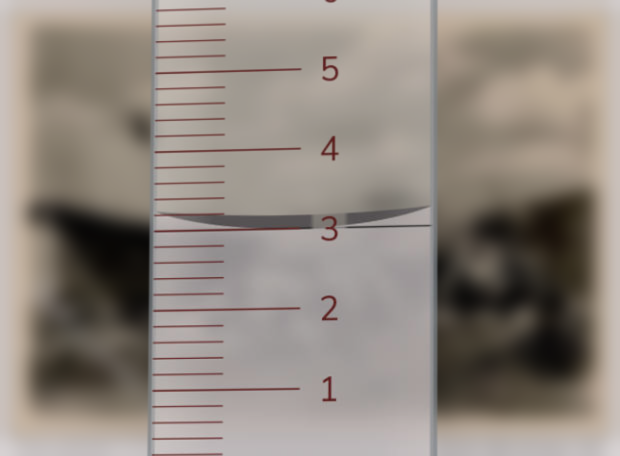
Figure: 3 mL
